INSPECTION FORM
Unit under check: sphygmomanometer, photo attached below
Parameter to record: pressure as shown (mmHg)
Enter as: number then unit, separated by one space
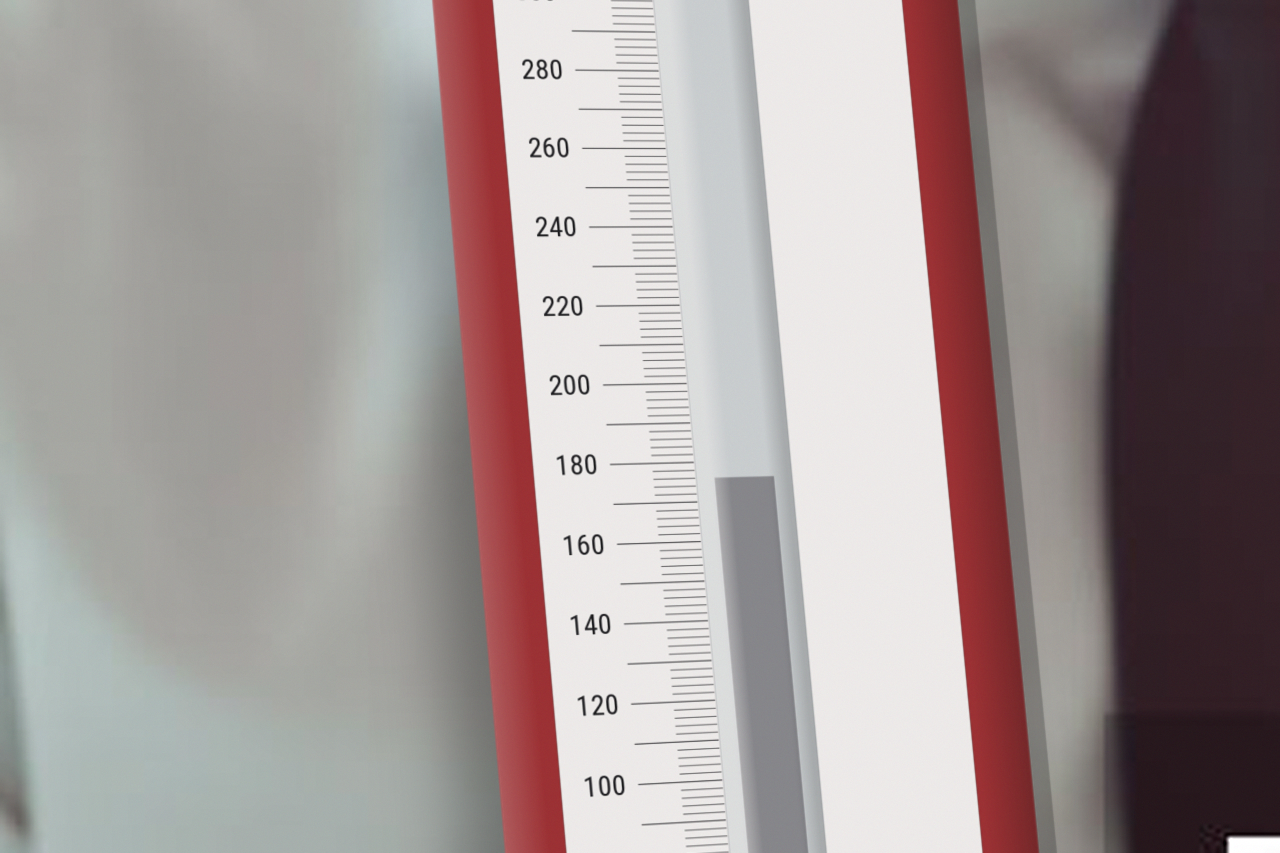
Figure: 176 mmHg
